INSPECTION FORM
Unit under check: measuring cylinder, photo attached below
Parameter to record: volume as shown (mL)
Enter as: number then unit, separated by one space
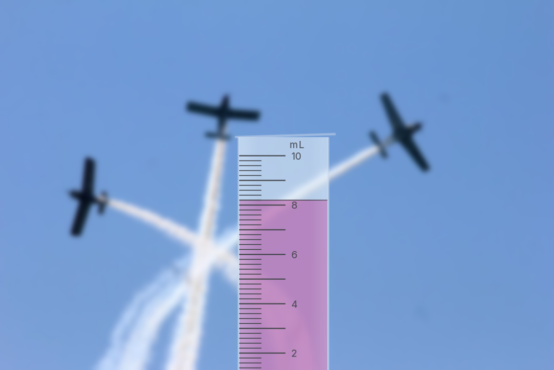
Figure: 8.2 mL
